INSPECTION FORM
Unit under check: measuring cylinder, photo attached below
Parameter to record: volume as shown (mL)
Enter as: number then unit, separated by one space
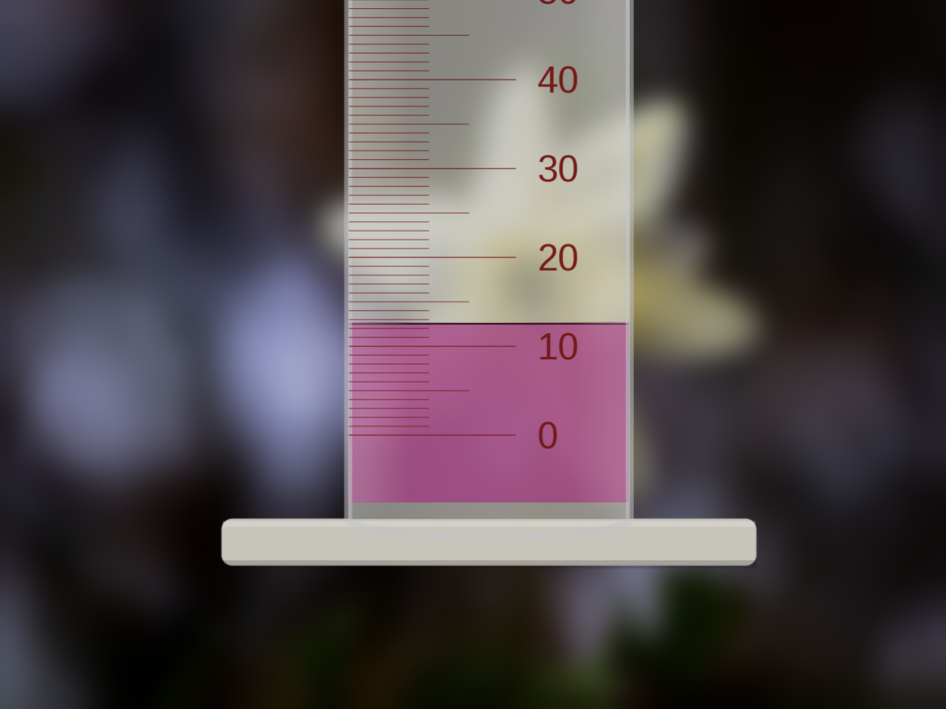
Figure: 12.5 mL
